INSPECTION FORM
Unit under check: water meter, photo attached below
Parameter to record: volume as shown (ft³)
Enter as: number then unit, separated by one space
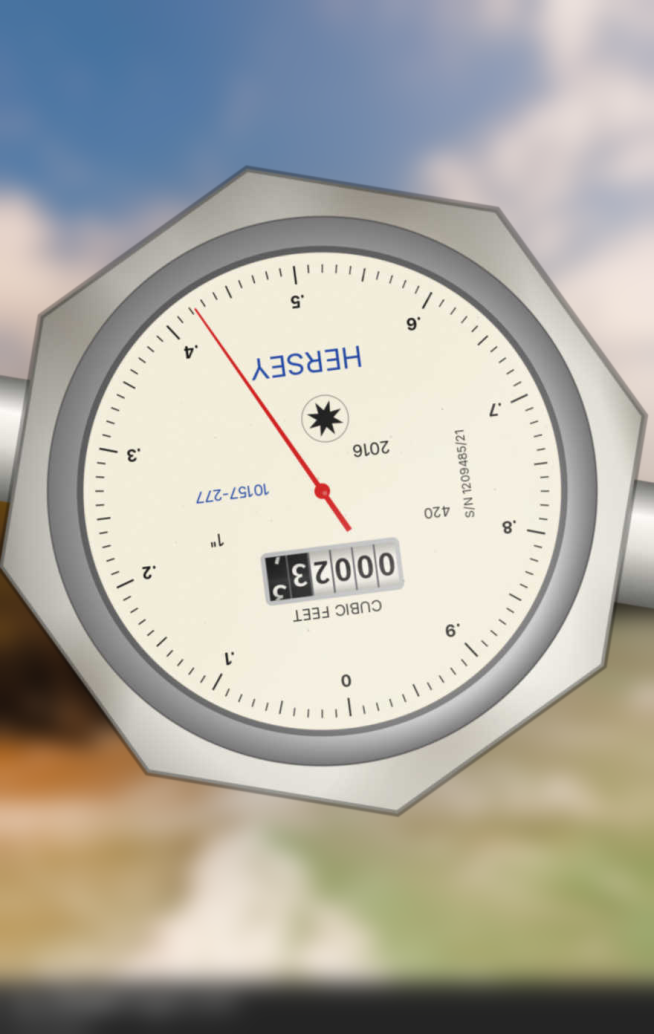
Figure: 233.42 ft³
